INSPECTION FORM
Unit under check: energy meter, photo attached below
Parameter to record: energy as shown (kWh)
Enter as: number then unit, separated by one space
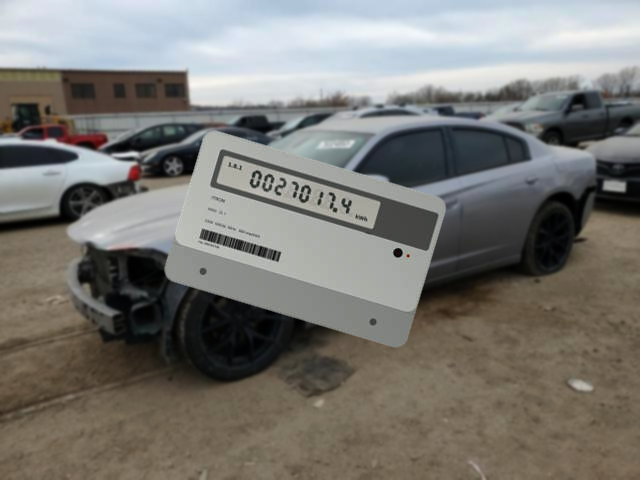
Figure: 27017.4 kWh
